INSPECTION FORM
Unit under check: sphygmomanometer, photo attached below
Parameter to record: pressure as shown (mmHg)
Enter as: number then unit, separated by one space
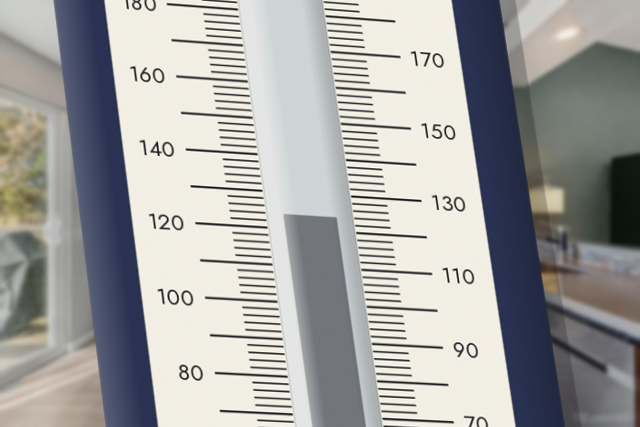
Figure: 124 mmHg
